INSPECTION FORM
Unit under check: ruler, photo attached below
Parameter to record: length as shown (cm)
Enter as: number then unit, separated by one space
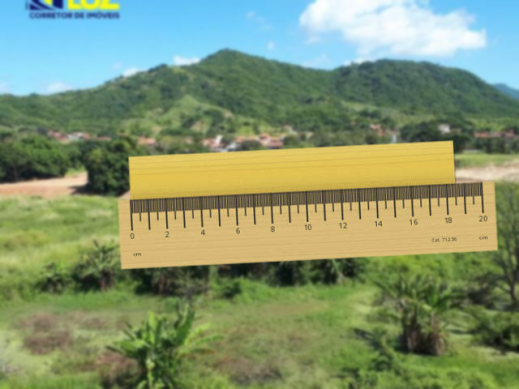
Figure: 18.5 cm
